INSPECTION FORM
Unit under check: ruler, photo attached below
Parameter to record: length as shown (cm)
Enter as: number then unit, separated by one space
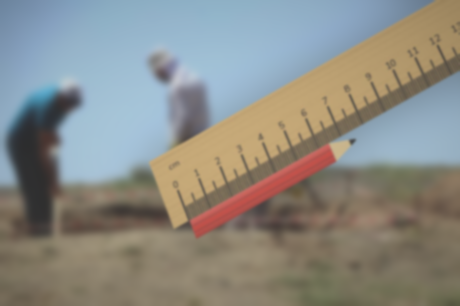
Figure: 7.5 cm
